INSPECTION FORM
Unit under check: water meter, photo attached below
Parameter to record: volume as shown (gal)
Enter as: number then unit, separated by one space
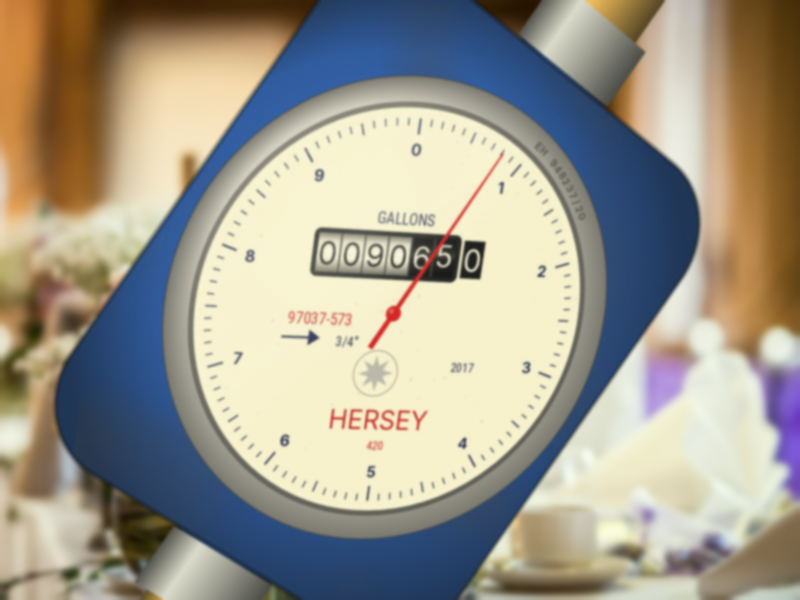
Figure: 90650.8 gal
